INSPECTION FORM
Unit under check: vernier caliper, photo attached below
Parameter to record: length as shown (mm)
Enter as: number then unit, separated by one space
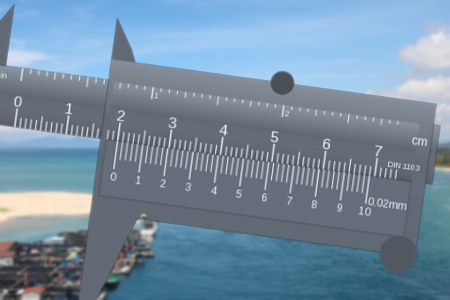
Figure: 20.0 mm
